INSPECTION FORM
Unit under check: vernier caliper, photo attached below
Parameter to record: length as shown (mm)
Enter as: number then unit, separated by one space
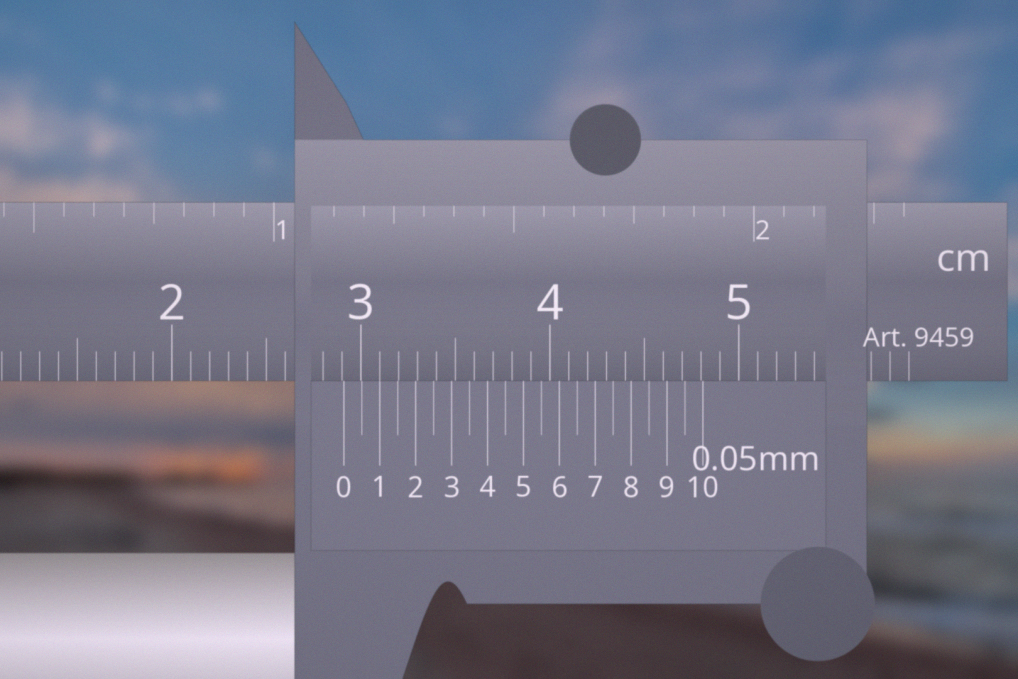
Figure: 29.1 mm
